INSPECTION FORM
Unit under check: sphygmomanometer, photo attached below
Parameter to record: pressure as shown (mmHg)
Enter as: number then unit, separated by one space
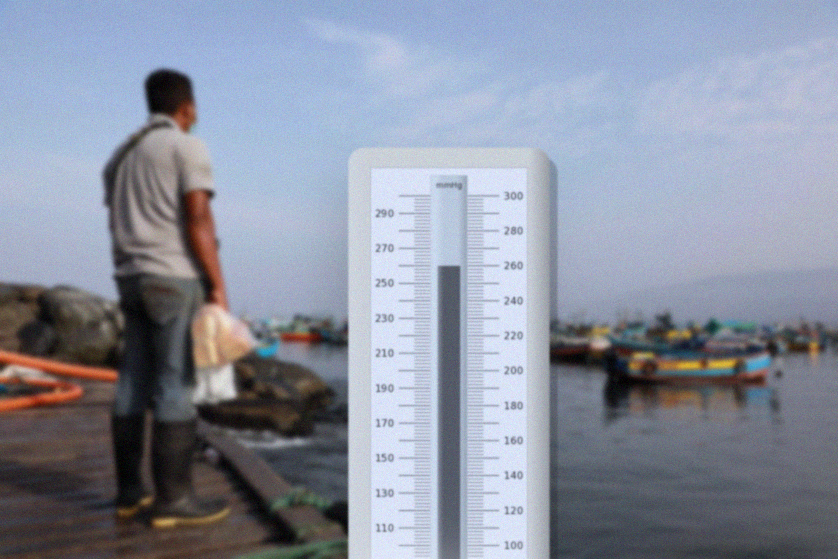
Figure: 260 mmHg
